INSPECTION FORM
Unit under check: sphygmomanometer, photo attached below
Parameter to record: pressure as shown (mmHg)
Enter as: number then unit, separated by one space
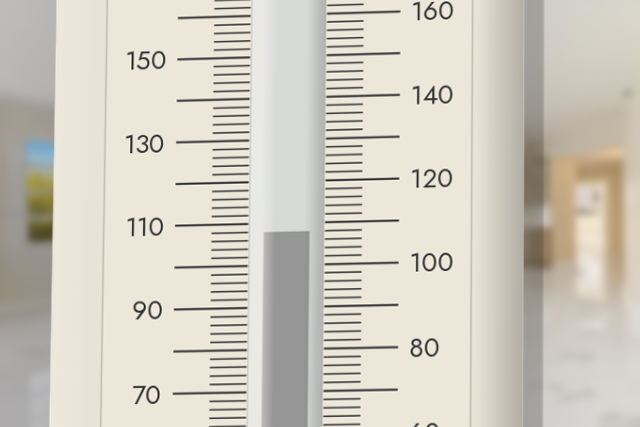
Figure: 108 mmHg
